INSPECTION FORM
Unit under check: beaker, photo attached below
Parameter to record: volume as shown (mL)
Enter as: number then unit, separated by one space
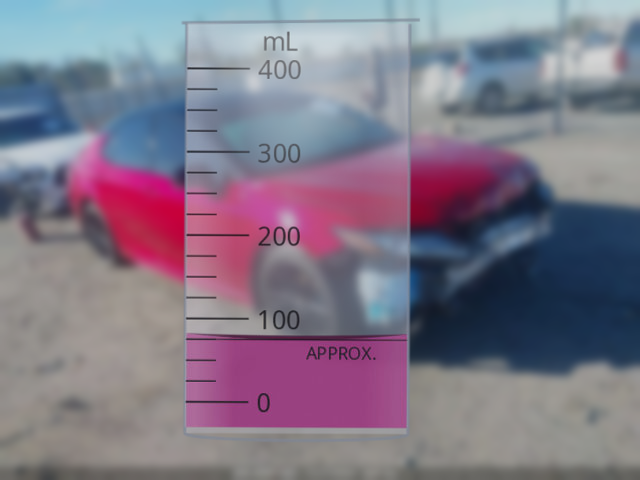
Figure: 75 mL
